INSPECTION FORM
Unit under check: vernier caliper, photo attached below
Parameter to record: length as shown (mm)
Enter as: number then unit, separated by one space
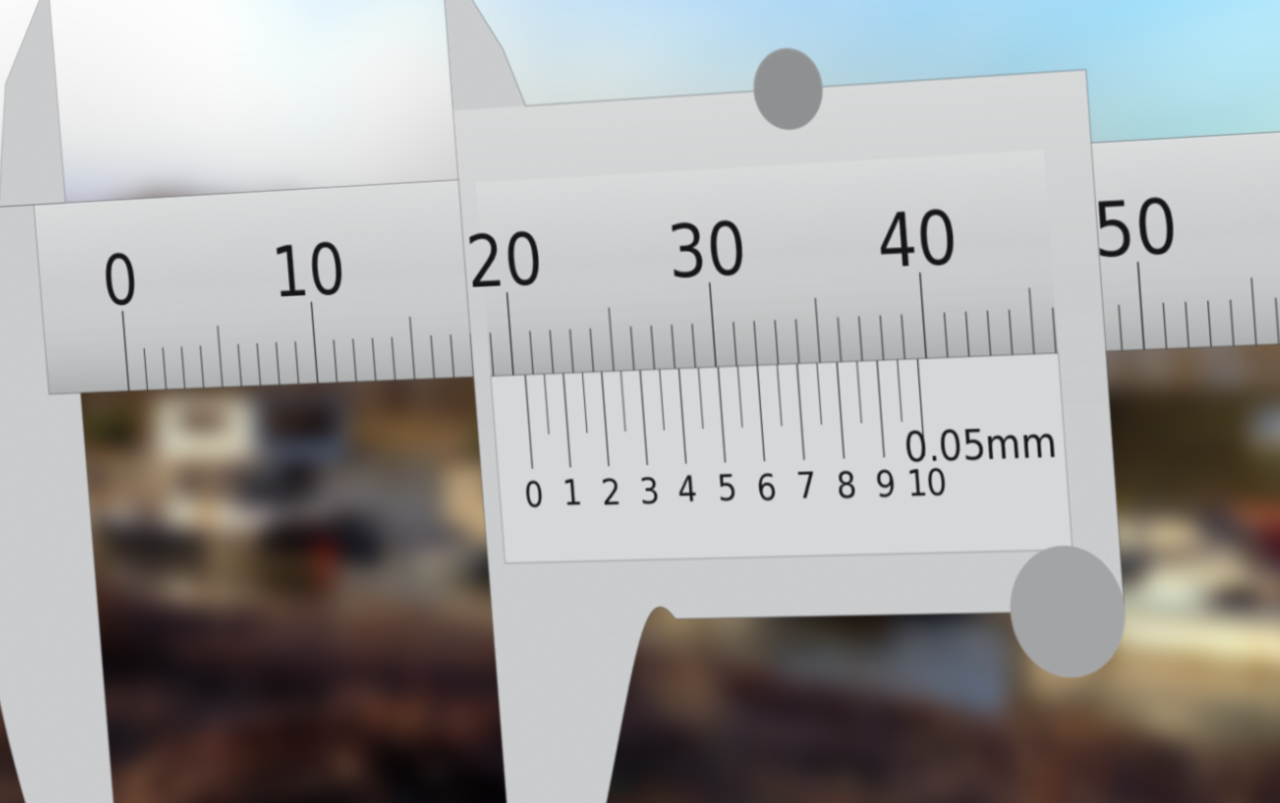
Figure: 20.6 mm
